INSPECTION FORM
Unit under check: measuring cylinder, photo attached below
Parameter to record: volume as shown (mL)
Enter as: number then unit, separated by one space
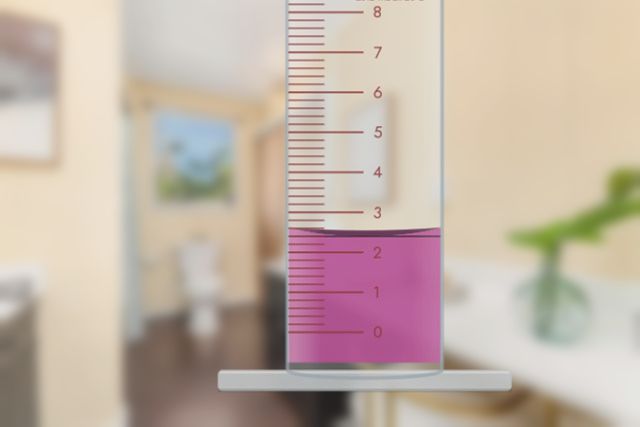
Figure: 2.4 mL
